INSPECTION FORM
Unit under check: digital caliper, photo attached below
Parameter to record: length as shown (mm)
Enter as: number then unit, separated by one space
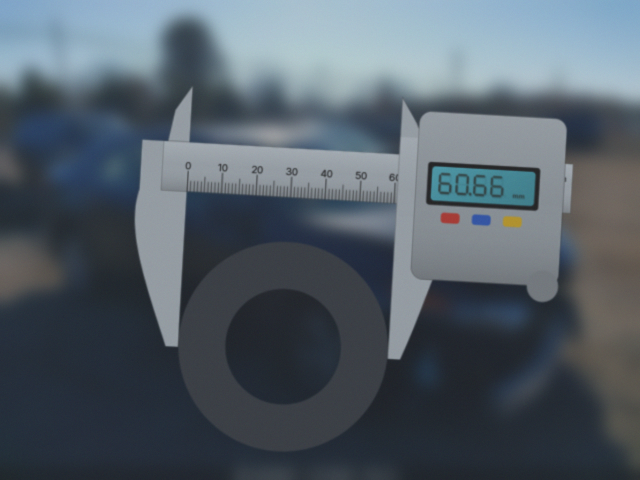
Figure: 60.66 mm
